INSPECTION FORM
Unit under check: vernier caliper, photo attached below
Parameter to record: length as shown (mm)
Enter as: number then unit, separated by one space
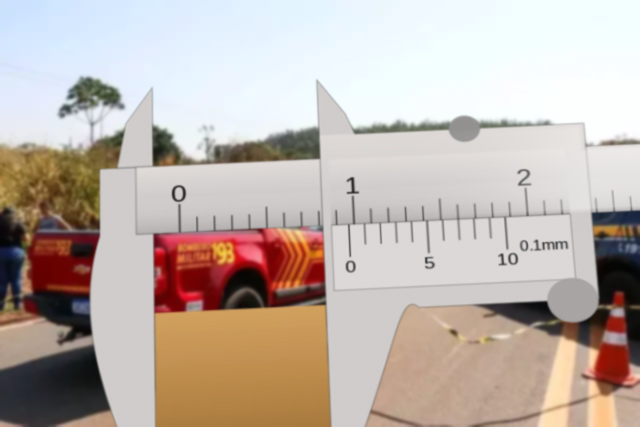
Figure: 9.7 mm
